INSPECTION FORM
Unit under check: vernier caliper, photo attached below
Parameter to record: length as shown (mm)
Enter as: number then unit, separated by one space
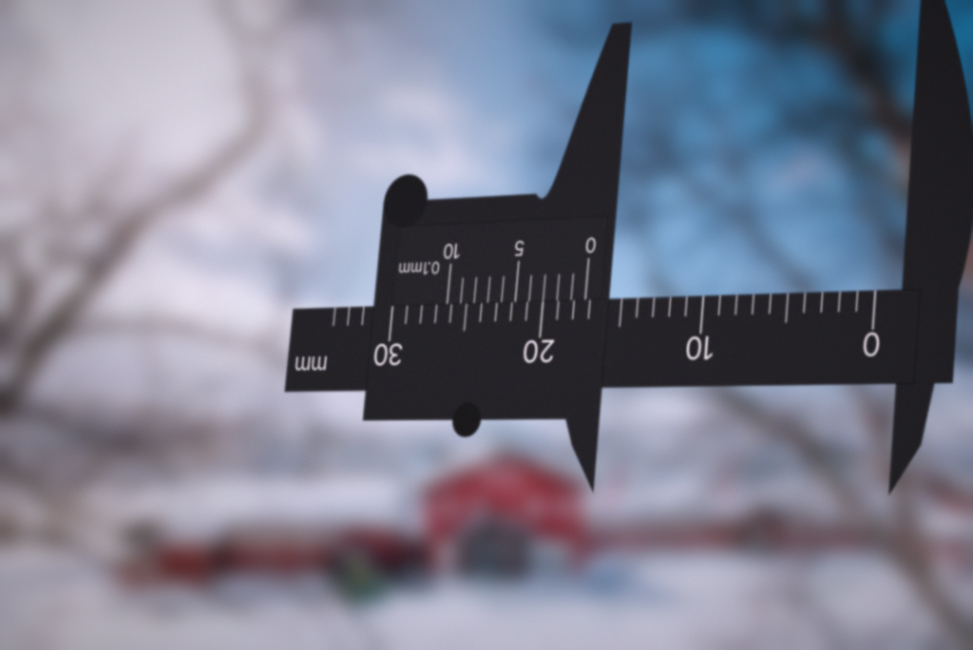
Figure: 17.3 mm
